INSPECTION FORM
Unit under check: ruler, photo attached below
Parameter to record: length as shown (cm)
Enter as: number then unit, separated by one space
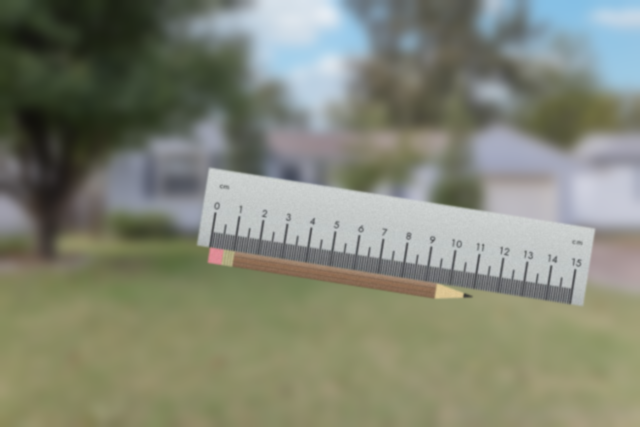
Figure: 11 cm
